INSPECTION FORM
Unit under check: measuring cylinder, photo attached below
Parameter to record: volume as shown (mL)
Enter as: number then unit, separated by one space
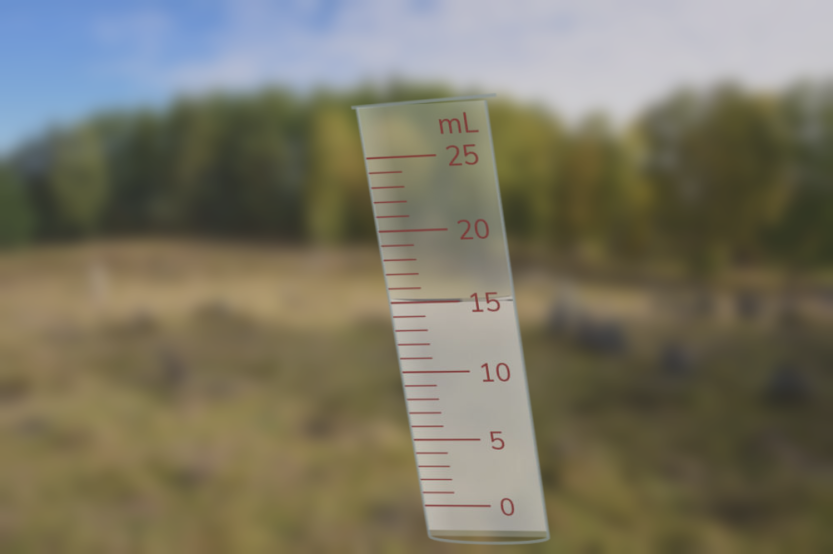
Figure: 15 mL
